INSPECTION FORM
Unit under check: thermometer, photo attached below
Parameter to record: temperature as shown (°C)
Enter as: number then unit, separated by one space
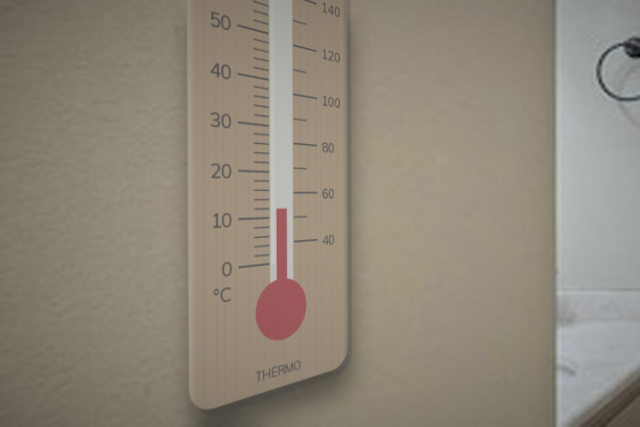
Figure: 12 °C
